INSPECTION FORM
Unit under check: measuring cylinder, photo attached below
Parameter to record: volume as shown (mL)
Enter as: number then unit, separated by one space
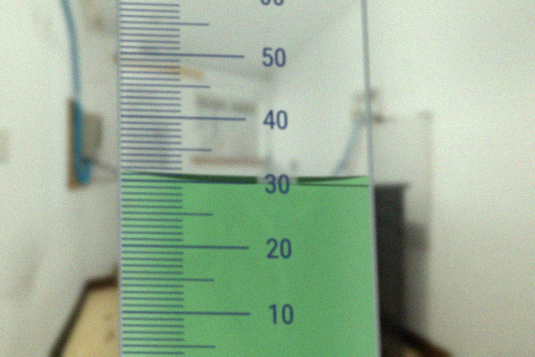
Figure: 30 mL
